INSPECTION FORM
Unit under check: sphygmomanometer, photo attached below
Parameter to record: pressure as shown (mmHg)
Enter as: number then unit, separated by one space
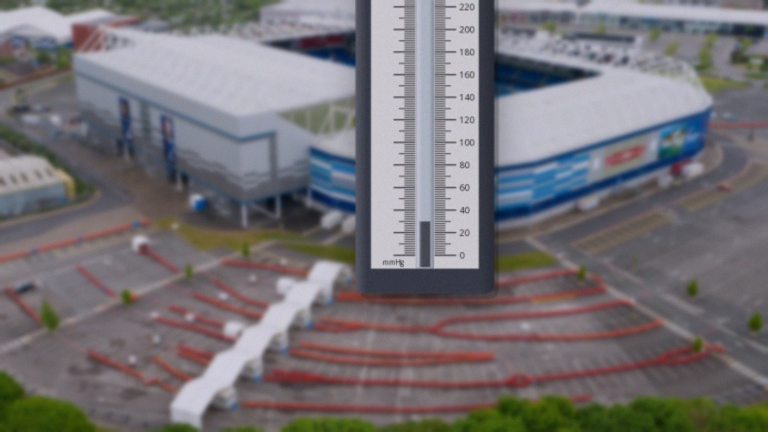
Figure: 30 mmHg
